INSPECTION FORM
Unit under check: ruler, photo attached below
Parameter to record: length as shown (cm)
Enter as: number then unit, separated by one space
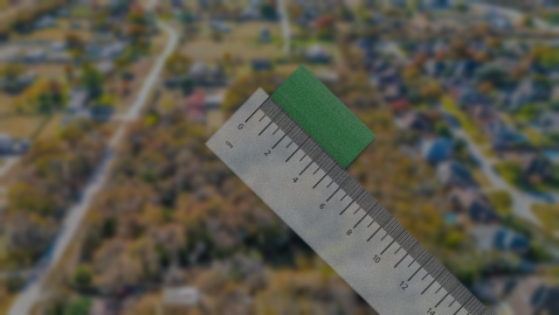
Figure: 5.5 cm
